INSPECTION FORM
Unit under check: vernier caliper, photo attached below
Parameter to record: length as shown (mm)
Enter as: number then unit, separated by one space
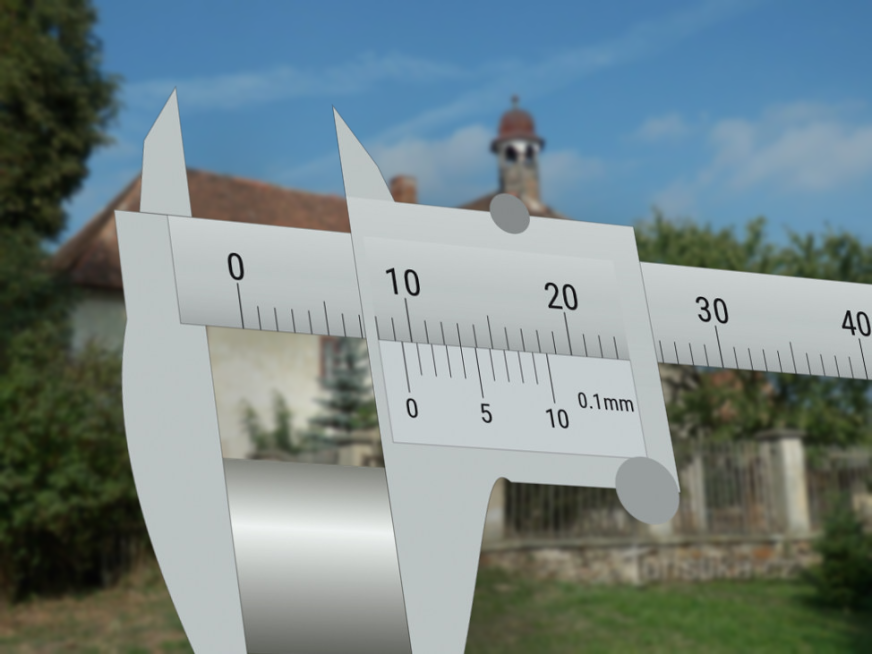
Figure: 9.4 mm
